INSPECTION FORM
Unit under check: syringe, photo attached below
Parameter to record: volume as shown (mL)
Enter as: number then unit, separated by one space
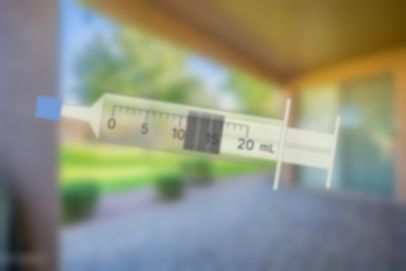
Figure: 11 mL
